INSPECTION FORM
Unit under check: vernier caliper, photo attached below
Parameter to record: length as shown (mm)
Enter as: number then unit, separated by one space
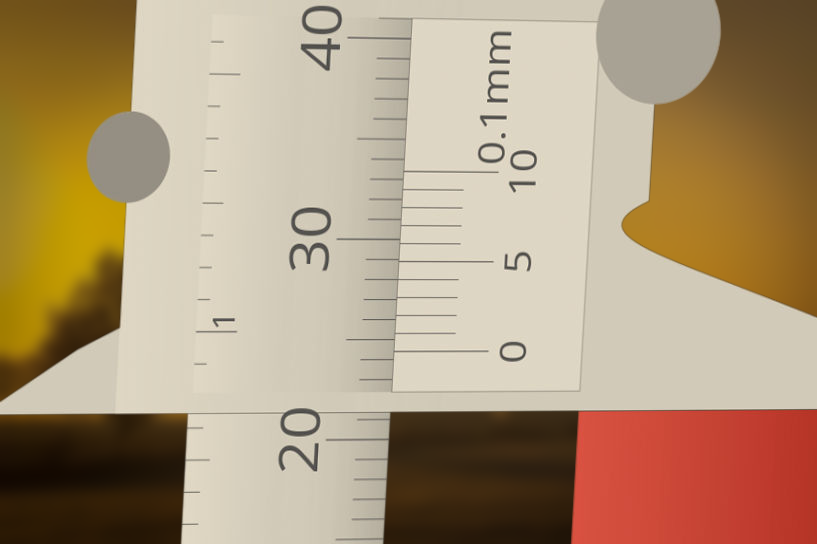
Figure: 24.4 mm
